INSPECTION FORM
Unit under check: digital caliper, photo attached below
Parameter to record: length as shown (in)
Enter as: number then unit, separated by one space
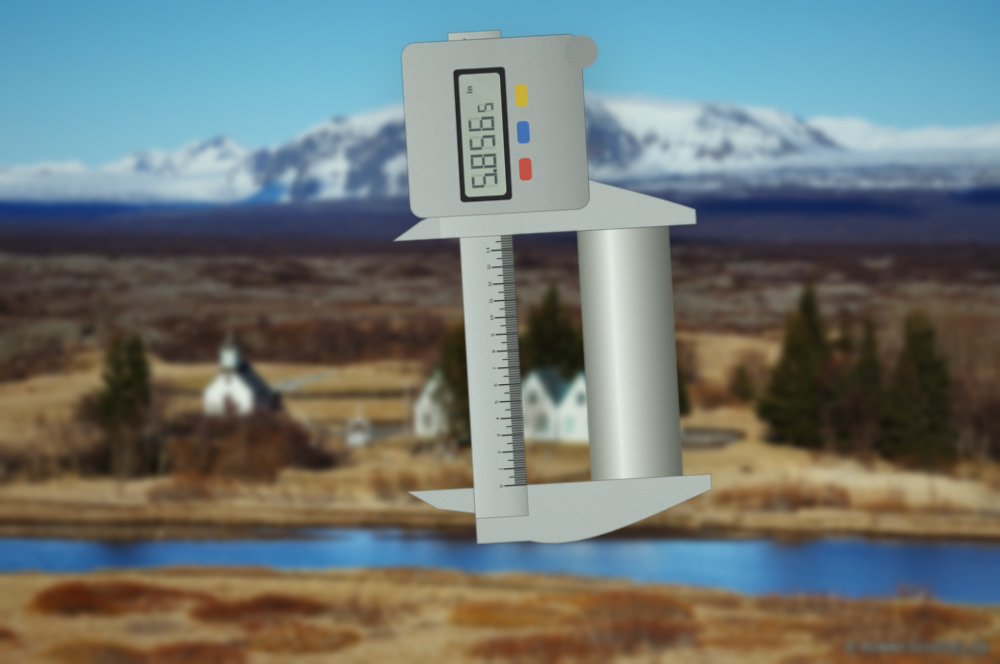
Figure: 5.8565 in
